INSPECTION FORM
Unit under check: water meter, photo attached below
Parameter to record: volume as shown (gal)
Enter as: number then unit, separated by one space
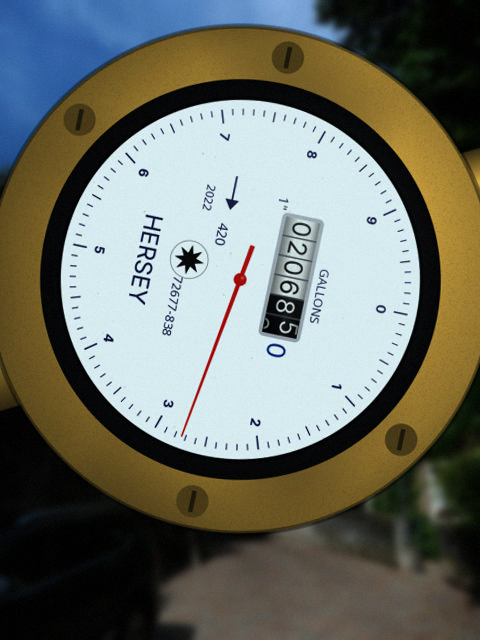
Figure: 206852.7 gal
